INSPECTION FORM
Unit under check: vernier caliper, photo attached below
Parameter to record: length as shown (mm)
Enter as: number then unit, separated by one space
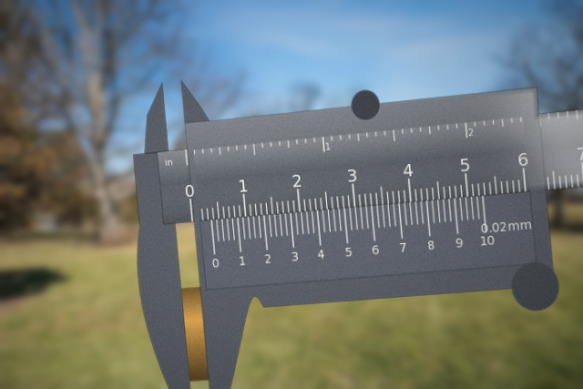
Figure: 3.6 mm
